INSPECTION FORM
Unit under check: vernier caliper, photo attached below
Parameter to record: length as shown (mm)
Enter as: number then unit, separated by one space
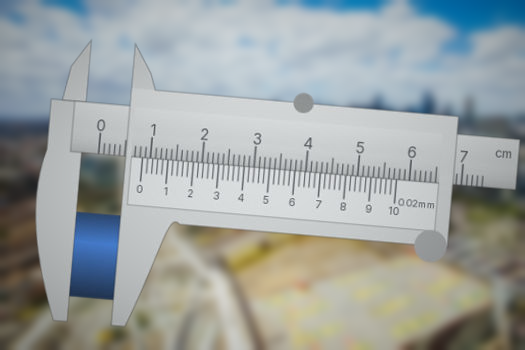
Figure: 8.5 mm
